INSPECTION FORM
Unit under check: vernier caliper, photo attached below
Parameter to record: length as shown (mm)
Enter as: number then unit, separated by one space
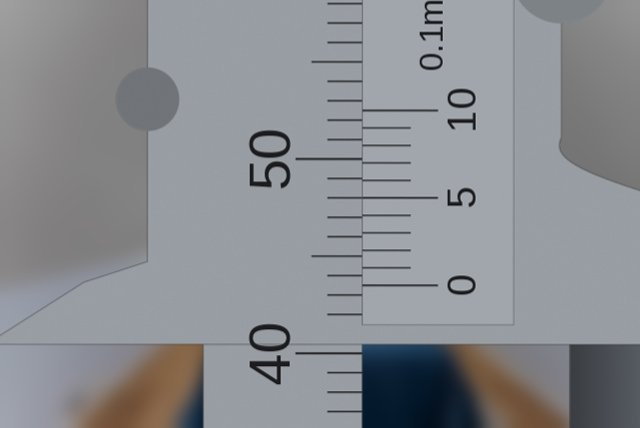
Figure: 43.5 mm
